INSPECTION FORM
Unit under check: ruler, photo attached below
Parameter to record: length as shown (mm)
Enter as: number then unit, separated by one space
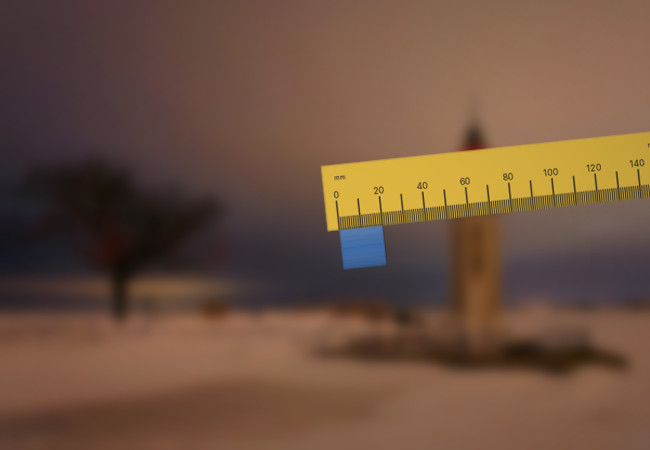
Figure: 20 mm
